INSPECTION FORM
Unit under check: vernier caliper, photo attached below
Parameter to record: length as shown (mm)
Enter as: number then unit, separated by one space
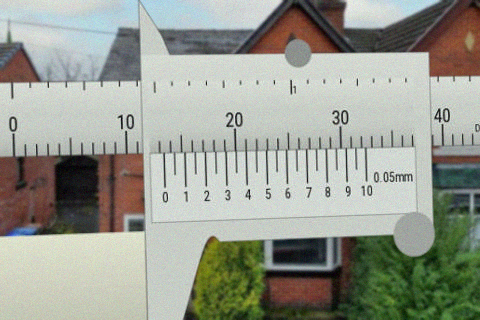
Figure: 13.4 mm
